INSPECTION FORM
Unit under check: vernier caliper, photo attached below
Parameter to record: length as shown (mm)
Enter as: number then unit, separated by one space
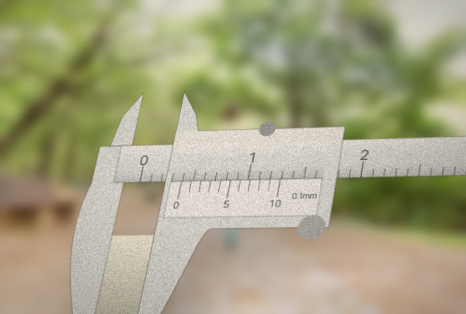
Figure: 3.9 mm
